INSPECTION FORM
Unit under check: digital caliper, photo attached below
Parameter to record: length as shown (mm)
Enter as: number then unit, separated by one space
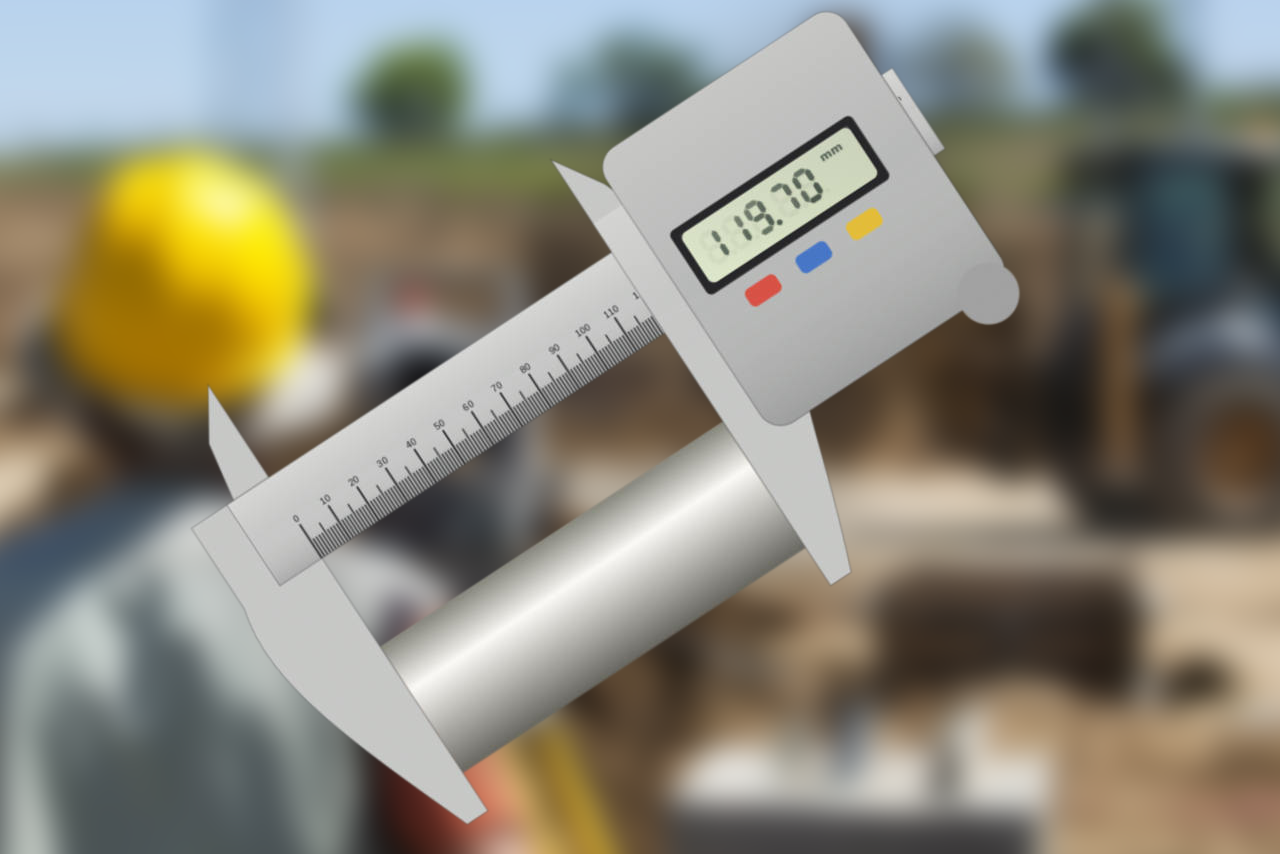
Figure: 119.70 mm
